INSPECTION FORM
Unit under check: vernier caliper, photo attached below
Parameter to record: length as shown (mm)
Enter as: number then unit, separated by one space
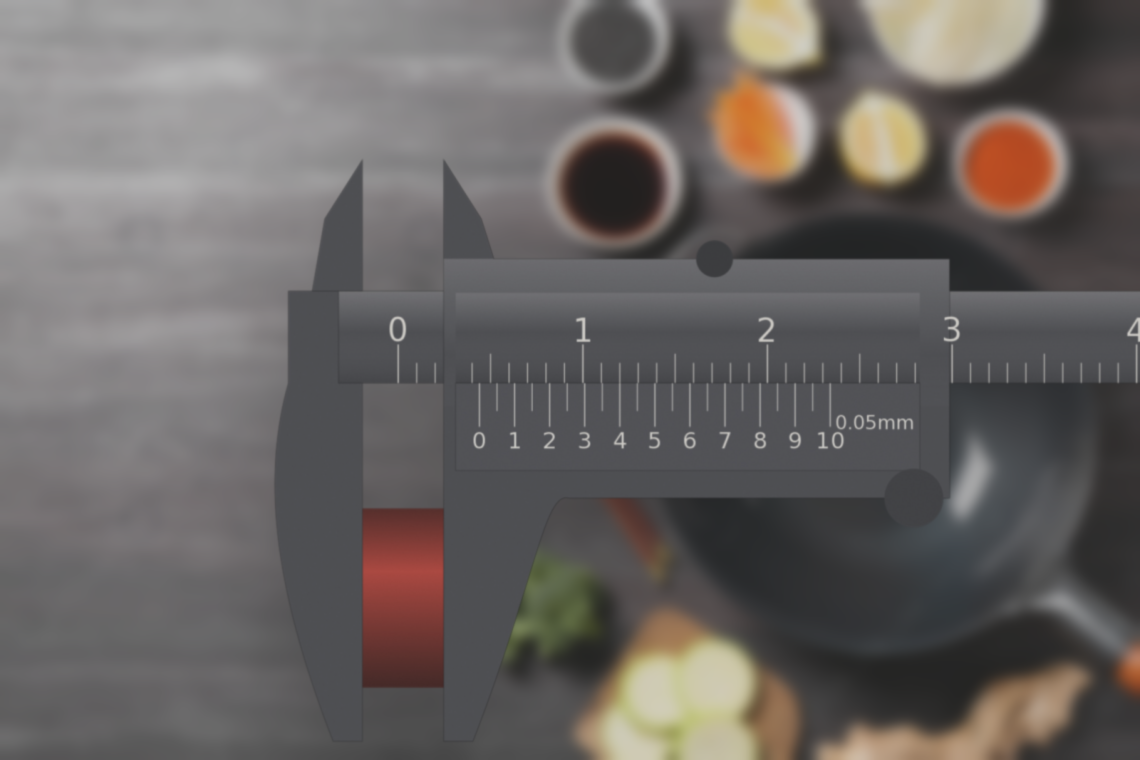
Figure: 4.4 mm
